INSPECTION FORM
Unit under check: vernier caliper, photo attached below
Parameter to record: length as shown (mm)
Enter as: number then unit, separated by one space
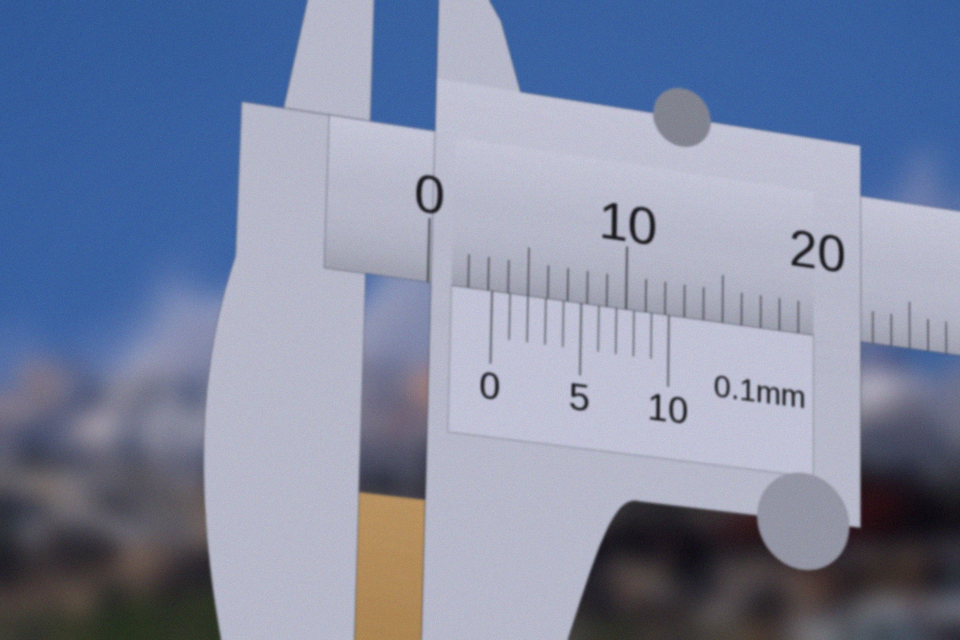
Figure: 3.2 mm
